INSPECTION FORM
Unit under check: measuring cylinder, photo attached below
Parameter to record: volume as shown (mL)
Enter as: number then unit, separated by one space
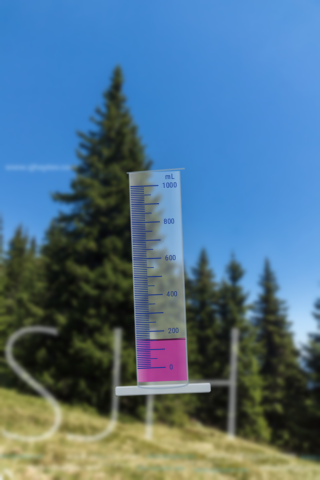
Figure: 150 mL
